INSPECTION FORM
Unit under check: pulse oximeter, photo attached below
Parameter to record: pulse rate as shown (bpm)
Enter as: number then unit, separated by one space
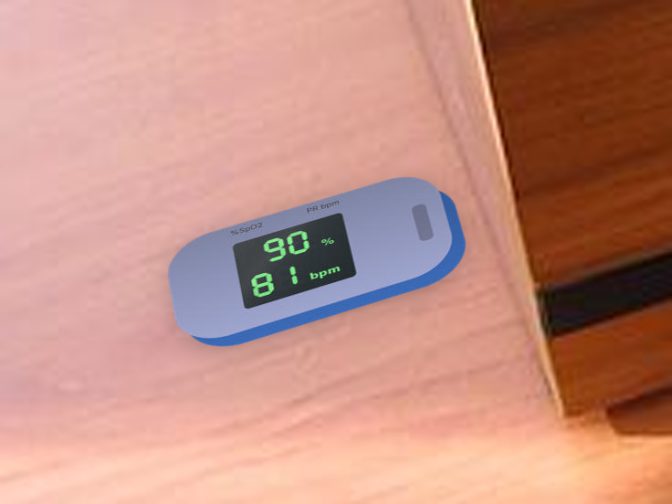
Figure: 81 bpm
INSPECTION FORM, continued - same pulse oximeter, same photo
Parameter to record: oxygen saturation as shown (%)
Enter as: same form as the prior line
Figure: 90 %
